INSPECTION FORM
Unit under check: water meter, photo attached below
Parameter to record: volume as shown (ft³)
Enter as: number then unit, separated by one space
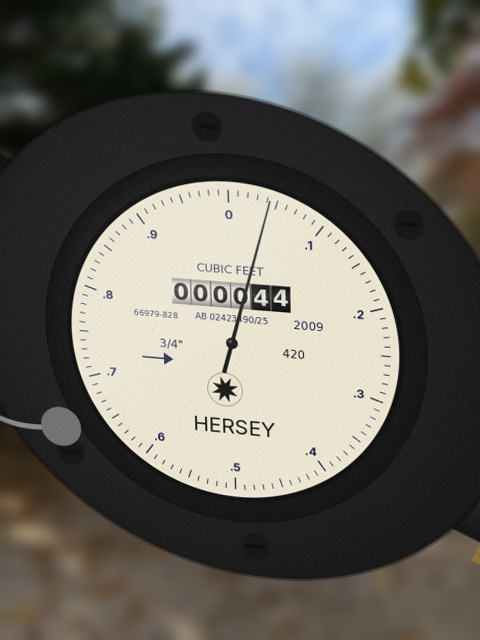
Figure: 44.04 ft³
